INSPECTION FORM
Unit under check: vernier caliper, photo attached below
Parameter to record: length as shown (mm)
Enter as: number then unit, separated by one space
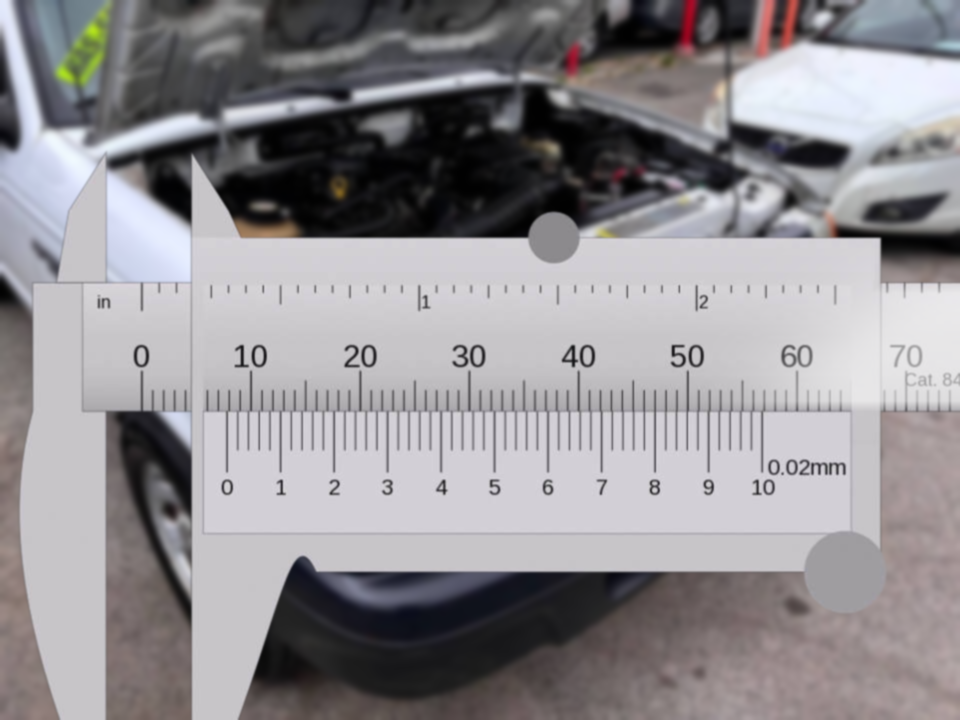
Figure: 7.8 mm
